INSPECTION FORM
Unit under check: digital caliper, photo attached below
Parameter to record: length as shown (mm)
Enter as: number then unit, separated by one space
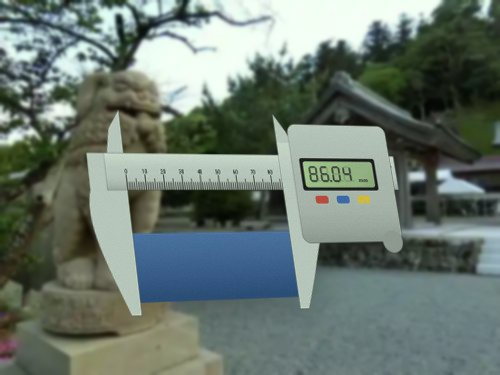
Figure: 86.04 mm
